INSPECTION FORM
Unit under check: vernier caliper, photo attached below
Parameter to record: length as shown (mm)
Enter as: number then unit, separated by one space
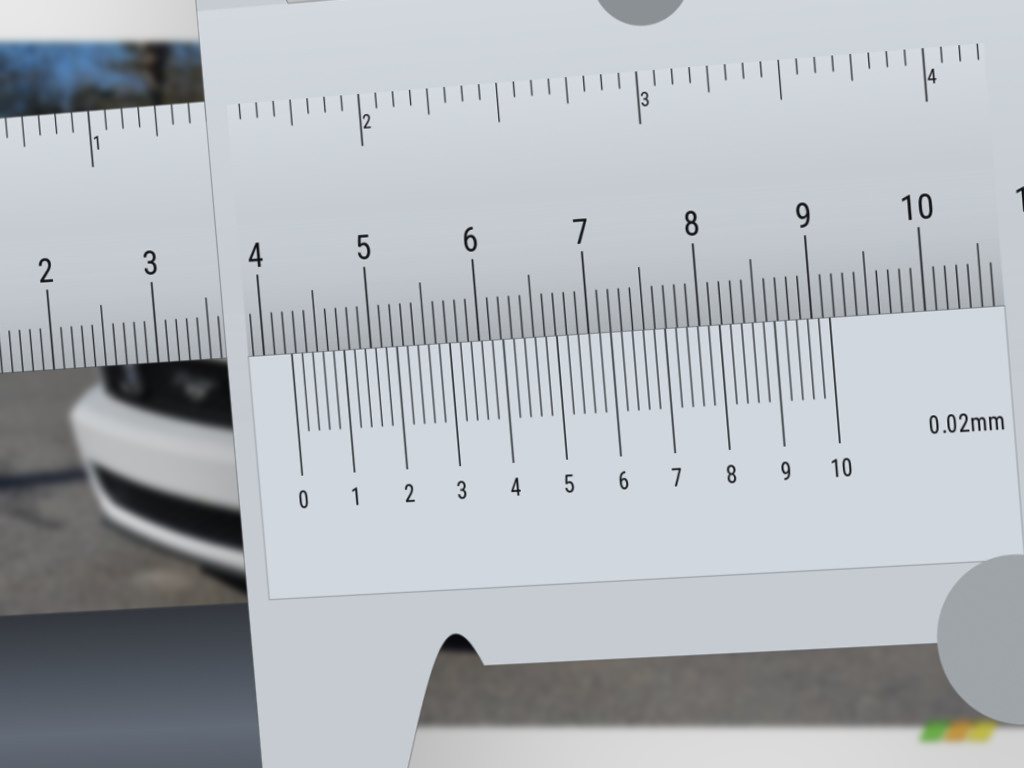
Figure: 42.6 mm
